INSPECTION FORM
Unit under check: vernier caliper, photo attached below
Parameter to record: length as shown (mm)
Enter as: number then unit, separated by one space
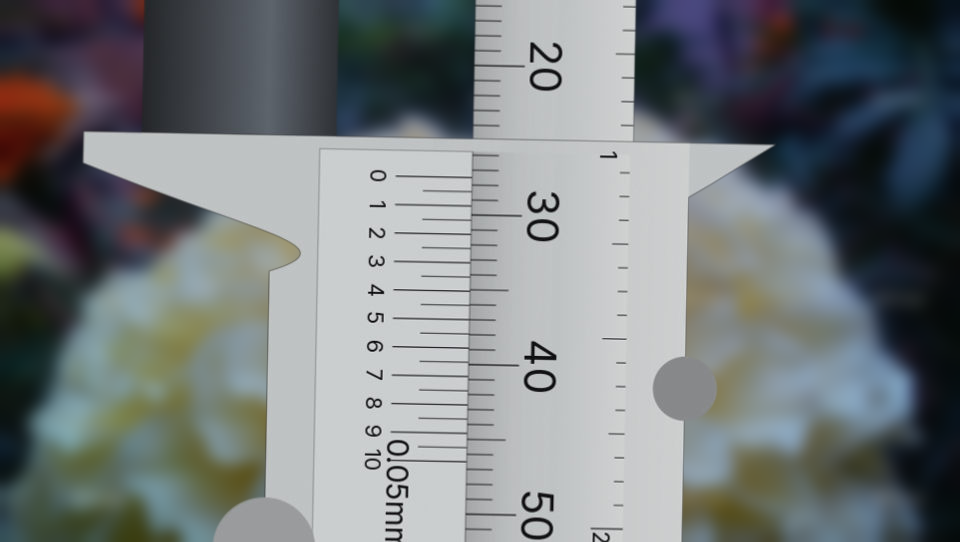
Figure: 27.5 mm
